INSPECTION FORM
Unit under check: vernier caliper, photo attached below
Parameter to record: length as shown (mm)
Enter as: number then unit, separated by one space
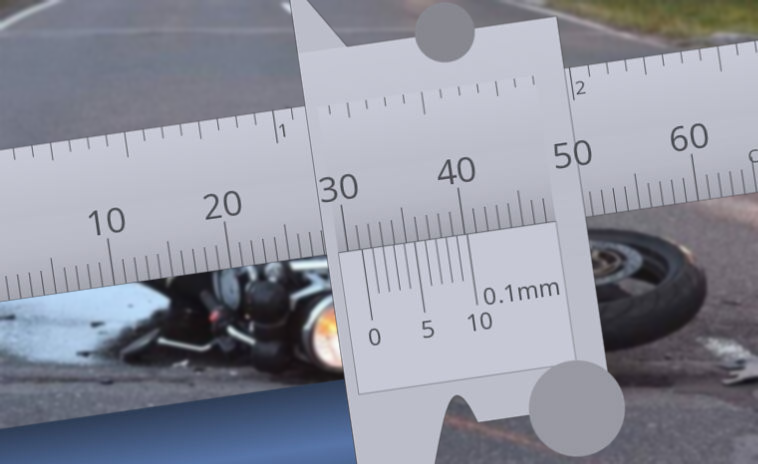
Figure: 31.2 mm
